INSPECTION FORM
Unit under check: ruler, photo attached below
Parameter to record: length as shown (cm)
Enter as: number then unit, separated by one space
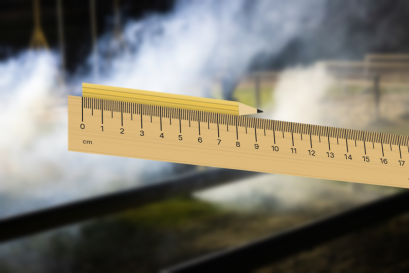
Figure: 9.5 cm
